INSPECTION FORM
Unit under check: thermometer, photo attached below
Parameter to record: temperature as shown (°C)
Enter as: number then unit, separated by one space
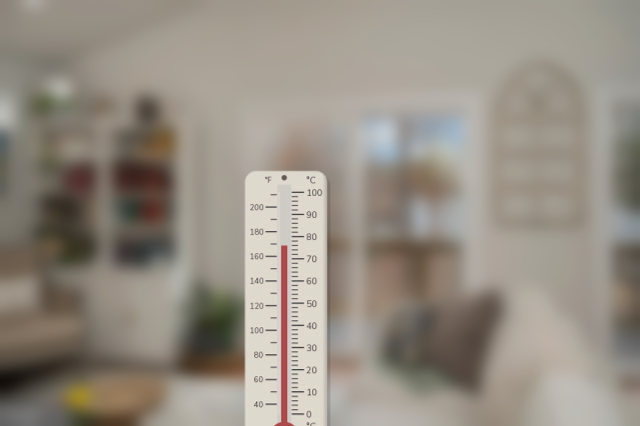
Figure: 76 °C
